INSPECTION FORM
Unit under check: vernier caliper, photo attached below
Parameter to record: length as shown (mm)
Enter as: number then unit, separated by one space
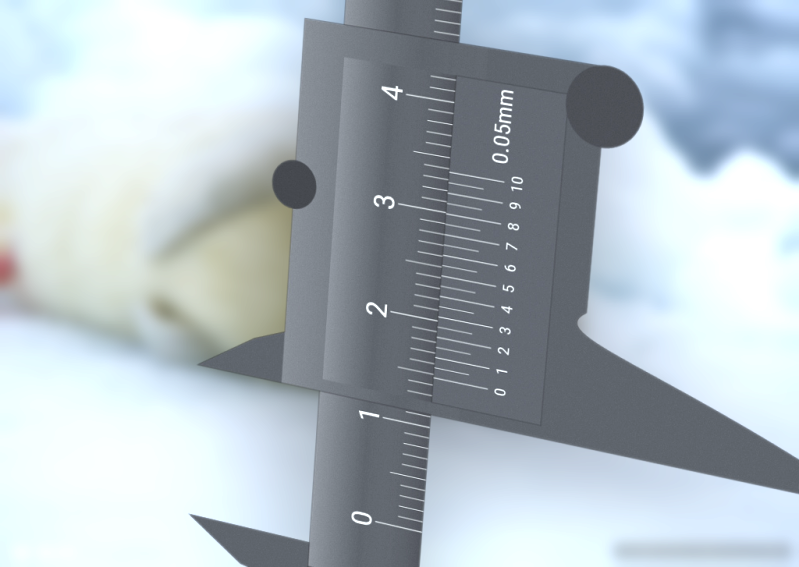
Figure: 14.7 mm
